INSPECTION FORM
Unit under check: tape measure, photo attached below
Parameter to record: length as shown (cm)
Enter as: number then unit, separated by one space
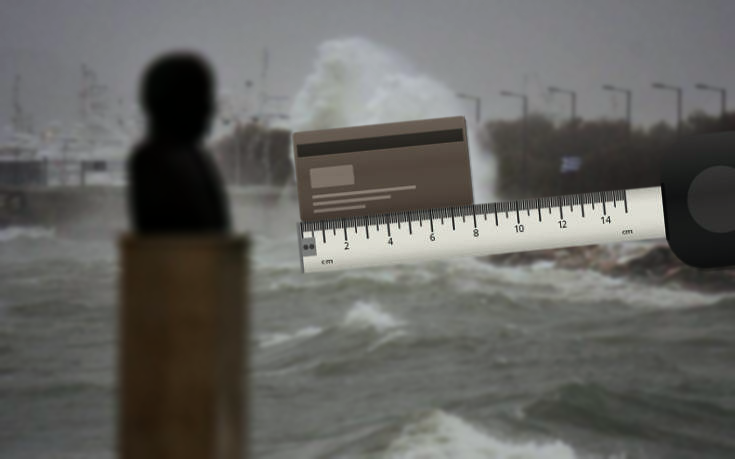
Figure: 8 cm
